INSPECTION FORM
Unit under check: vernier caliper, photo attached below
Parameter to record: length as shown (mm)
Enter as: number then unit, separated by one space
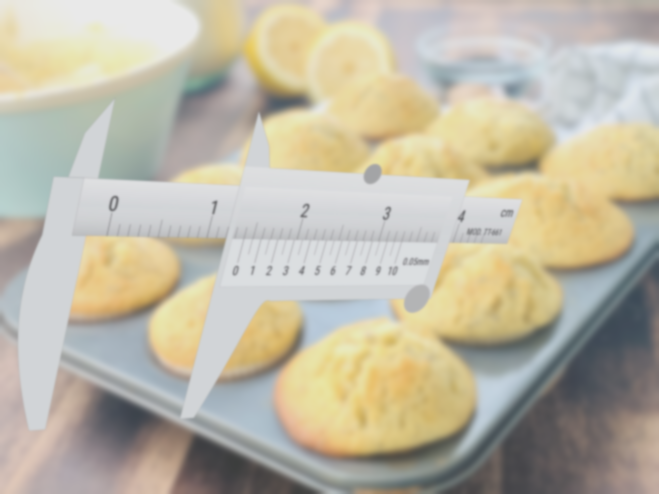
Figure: 14.0 mm
